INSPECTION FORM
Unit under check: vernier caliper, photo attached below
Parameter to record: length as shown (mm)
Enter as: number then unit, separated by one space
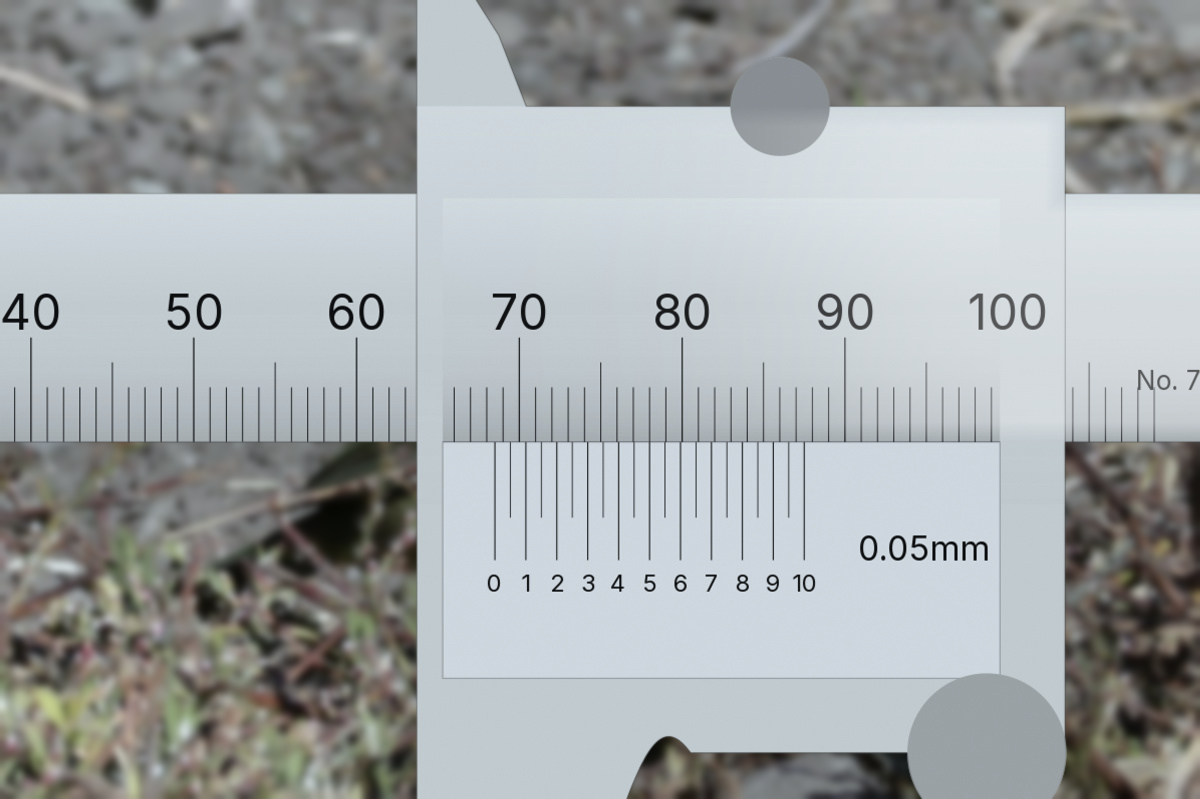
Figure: 68.5 mm
